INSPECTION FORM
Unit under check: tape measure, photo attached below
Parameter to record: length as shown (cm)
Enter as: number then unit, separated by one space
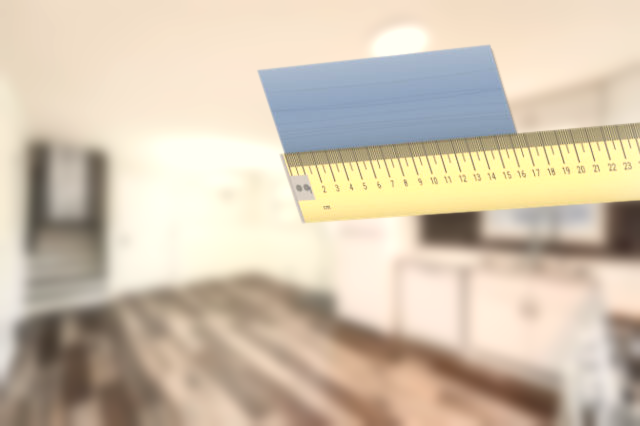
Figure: 16.5 cm
